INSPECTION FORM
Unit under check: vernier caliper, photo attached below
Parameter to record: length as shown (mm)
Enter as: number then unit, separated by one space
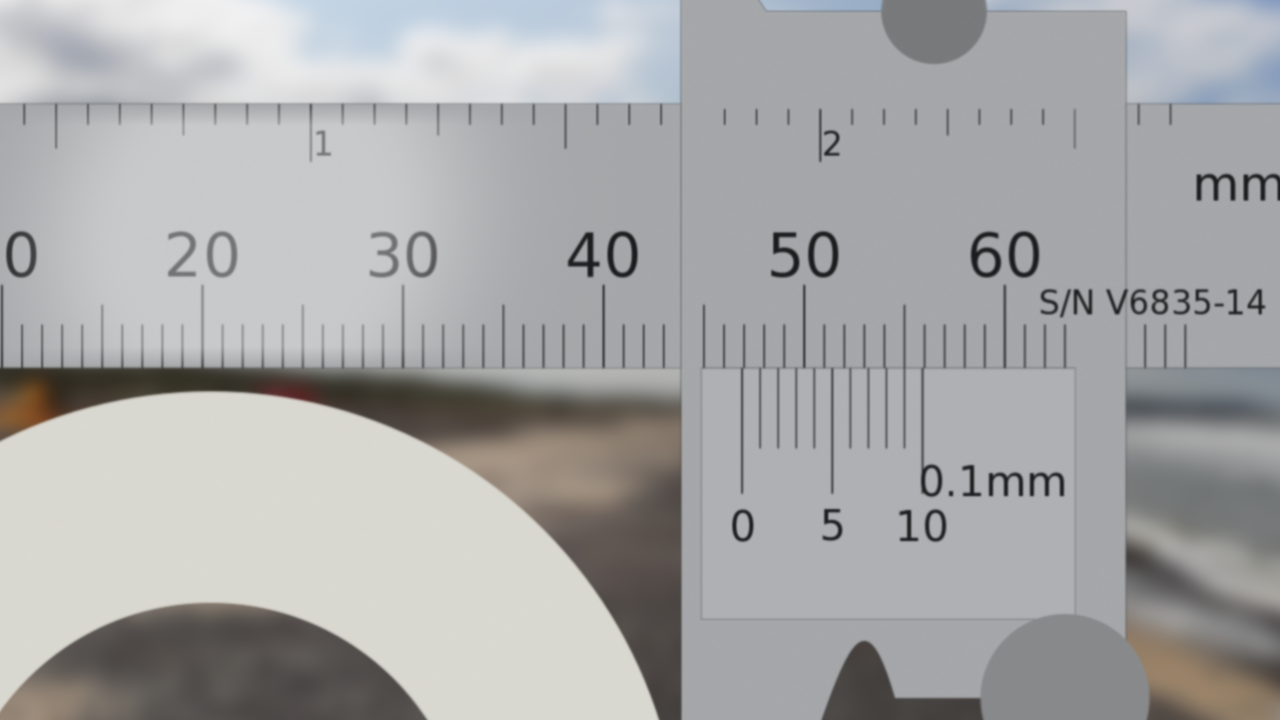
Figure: 46.9 mm
